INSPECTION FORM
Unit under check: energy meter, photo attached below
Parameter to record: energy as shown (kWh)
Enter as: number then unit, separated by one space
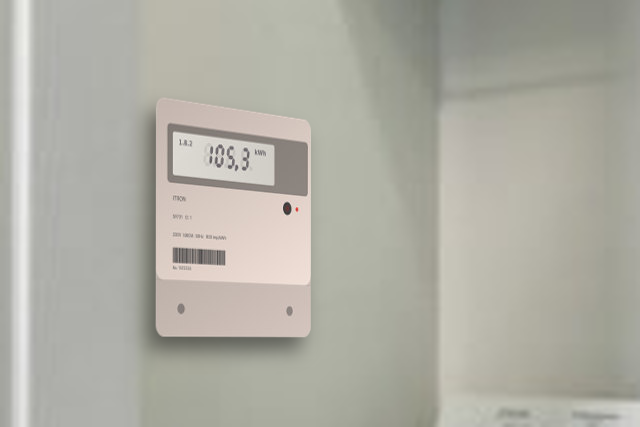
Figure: 105.3 kWh
